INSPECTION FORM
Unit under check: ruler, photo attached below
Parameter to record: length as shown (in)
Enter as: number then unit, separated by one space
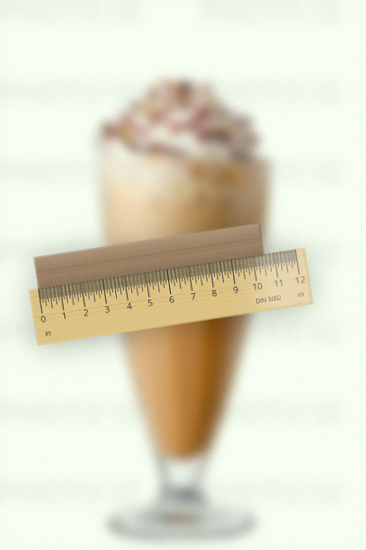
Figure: 10.5 in
